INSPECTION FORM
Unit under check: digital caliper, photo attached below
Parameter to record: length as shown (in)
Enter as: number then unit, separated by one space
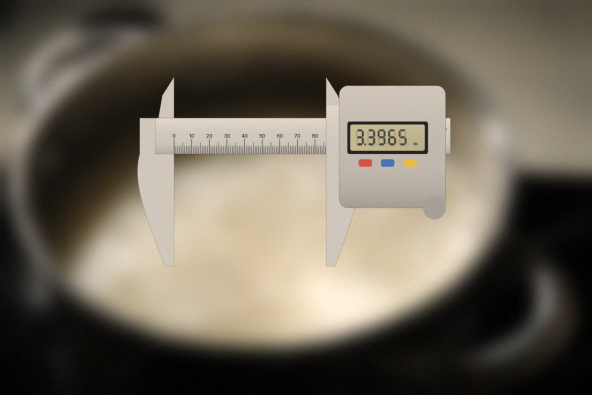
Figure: 3.3965 in
